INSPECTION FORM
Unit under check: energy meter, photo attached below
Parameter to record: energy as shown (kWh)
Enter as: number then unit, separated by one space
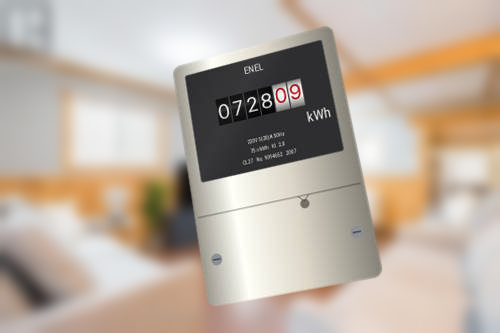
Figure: 728.09 kWh
